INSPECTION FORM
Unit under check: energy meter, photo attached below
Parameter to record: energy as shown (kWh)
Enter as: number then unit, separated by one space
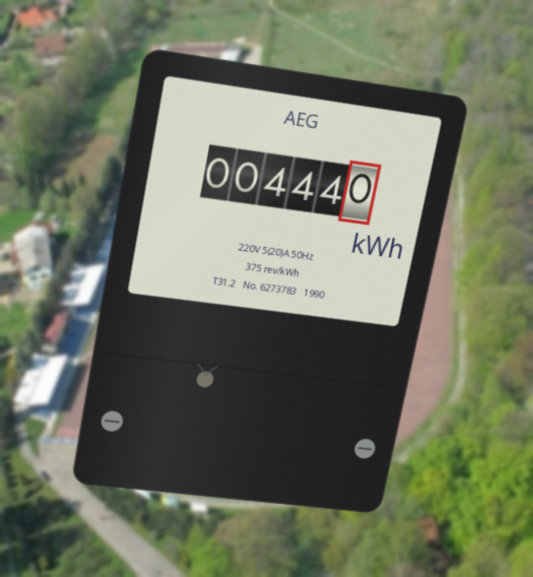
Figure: 444.0 kWh
